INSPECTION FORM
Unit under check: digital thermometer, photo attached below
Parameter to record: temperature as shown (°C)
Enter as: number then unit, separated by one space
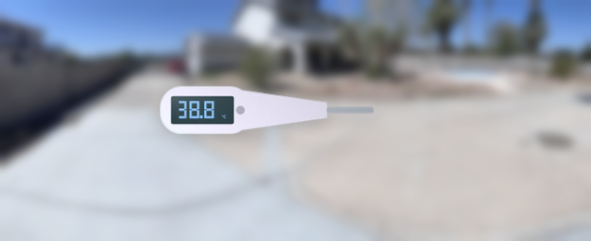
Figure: 38.8 °C
